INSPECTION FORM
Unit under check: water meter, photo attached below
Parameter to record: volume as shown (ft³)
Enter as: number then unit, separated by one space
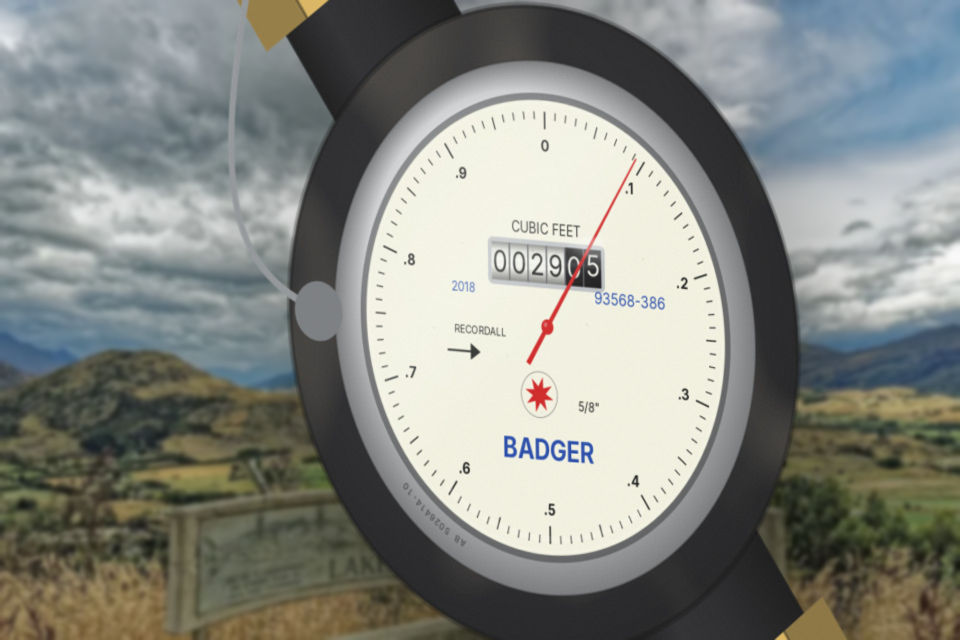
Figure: 2905.09 ft³
